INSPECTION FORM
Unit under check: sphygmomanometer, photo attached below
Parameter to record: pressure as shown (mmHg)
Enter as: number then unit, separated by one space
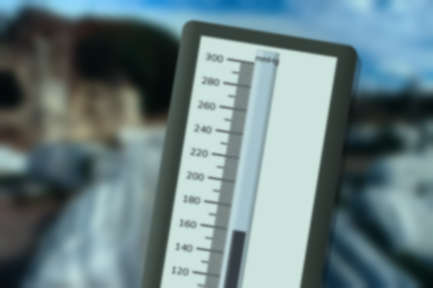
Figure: 160 mmHg
